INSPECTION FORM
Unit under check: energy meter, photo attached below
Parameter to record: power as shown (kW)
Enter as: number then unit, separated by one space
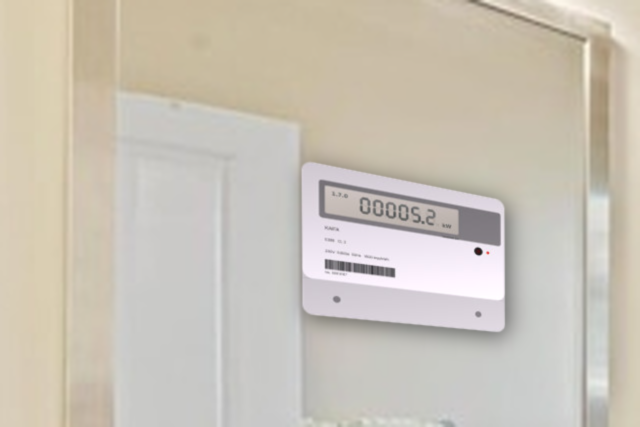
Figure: 5.2 kW
